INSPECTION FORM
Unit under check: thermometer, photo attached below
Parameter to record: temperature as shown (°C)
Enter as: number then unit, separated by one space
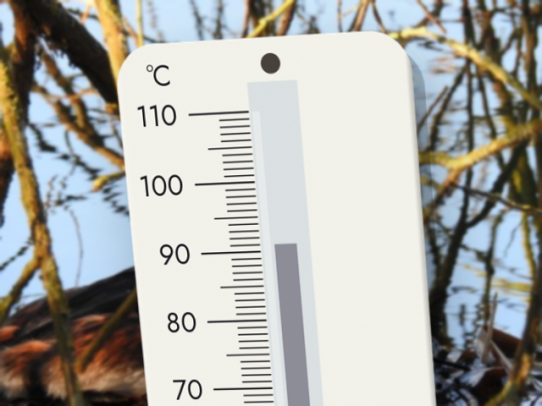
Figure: 91 °C
